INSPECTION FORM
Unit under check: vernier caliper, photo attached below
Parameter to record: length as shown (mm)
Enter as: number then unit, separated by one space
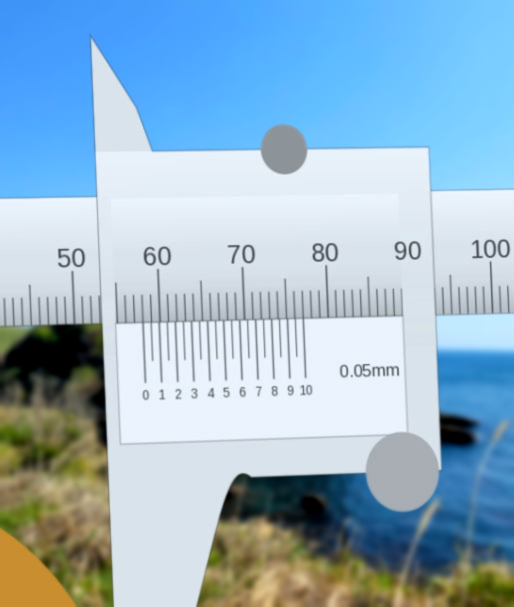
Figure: 58.0 mm
